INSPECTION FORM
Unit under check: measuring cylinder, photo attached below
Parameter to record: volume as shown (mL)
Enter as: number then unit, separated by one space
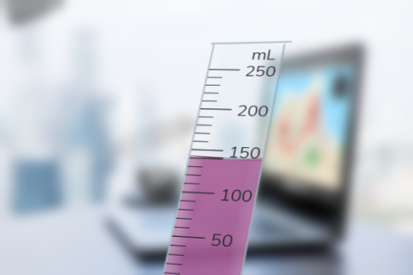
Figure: 140 mL
